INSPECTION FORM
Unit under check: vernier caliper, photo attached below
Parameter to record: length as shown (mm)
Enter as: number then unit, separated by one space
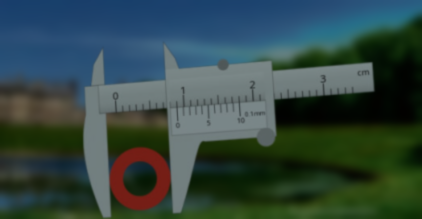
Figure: 9.0 mm
